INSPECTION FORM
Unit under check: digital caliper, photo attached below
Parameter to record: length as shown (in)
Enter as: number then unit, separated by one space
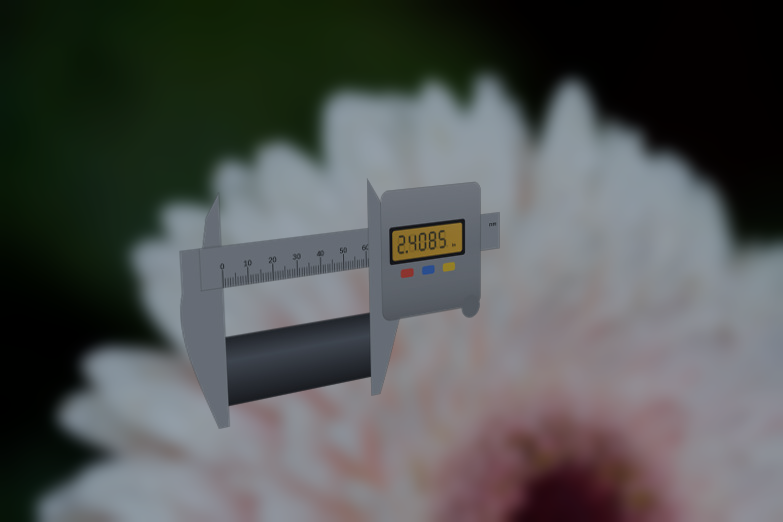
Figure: 2.4085 in
